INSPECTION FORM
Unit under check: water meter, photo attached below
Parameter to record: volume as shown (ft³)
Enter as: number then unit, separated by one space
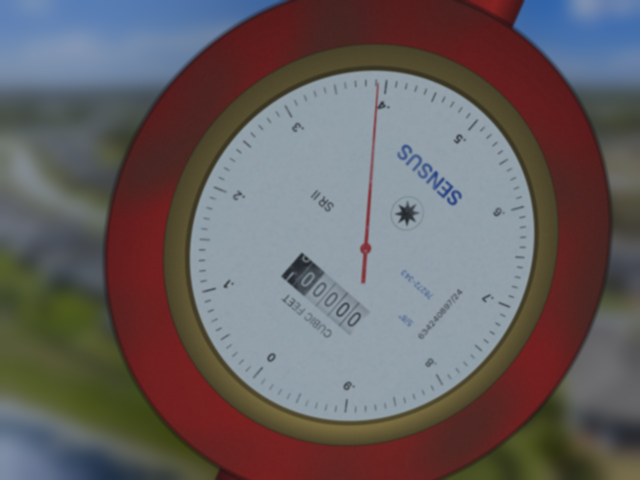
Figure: 1.39 ft³
